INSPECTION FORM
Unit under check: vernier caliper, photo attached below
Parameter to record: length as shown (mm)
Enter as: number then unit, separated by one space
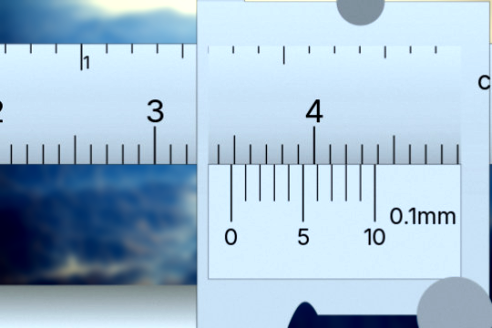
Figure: 34.8 mm
